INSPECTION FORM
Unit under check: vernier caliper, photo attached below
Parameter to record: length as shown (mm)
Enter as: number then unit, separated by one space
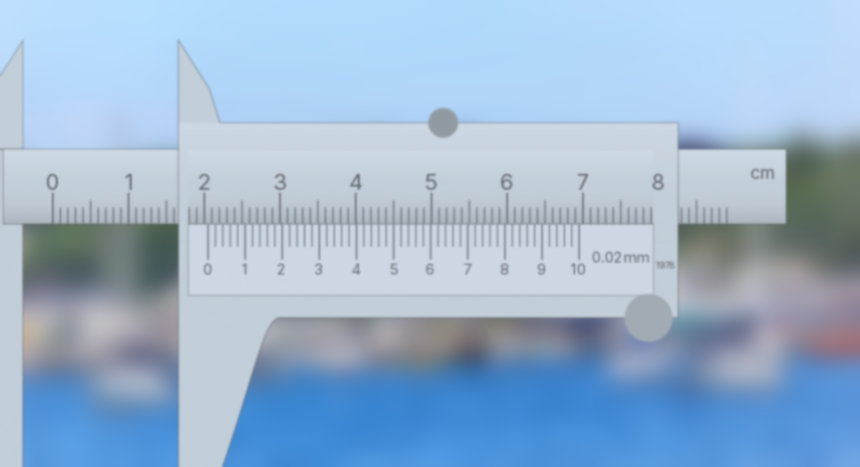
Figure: 20.5 mm
